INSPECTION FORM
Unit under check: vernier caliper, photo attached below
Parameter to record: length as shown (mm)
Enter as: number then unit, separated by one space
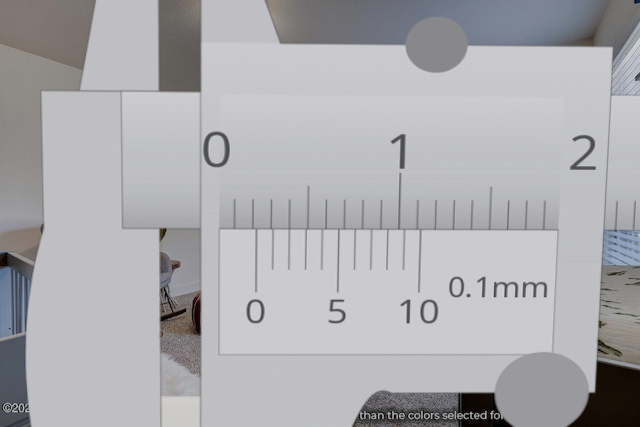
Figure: 2.2 mm
